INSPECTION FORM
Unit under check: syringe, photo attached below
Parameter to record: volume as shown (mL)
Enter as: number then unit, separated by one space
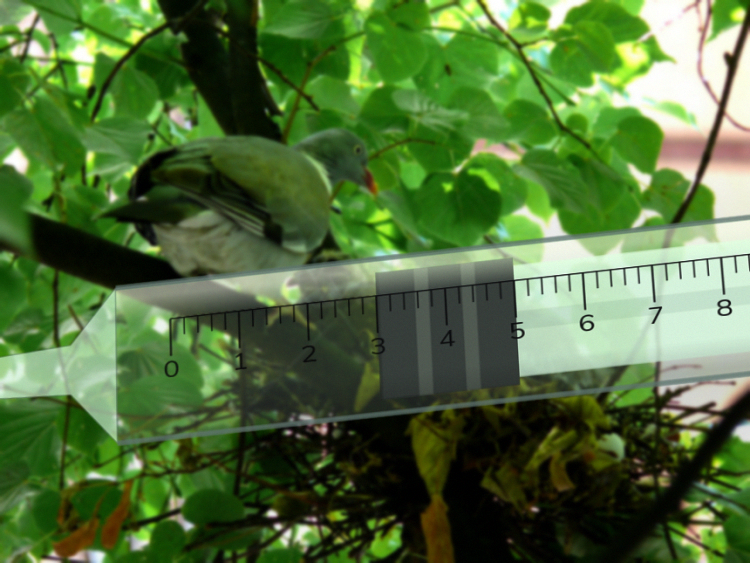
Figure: 3 mL
